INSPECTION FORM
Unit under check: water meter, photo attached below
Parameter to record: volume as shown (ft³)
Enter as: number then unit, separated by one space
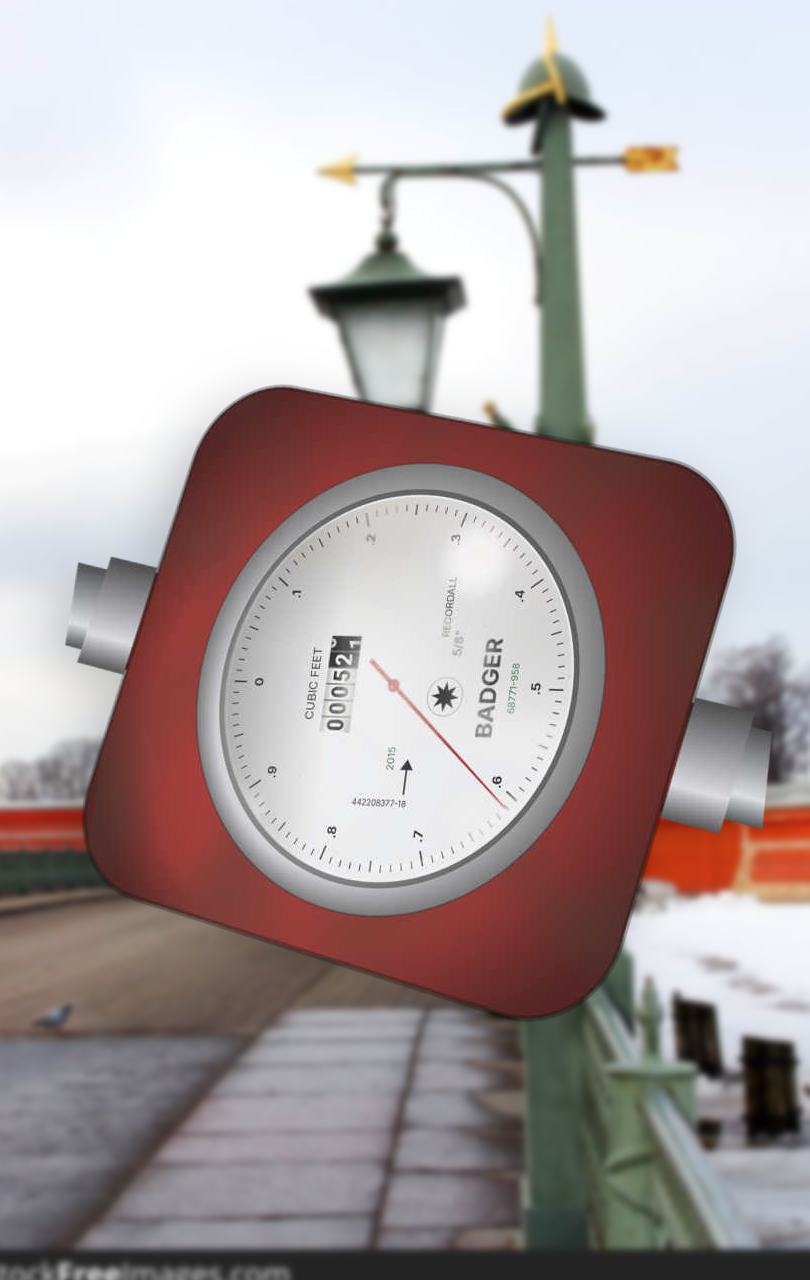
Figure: 520.61 ft³
